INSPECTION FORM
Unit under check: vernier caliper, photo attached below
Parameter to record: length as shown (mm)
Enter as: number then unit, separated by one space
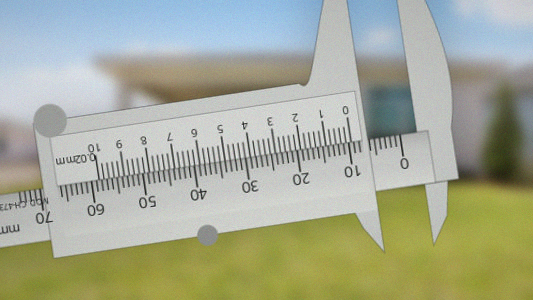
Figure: 9.5 mm
